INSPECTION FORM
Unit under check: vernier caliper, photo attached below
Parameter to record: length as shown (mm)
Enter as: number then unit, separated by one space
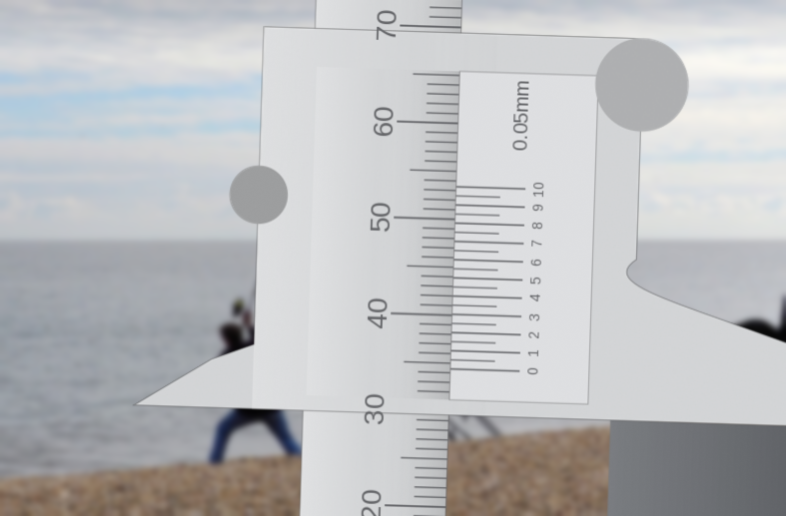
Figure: 34.4 mm
